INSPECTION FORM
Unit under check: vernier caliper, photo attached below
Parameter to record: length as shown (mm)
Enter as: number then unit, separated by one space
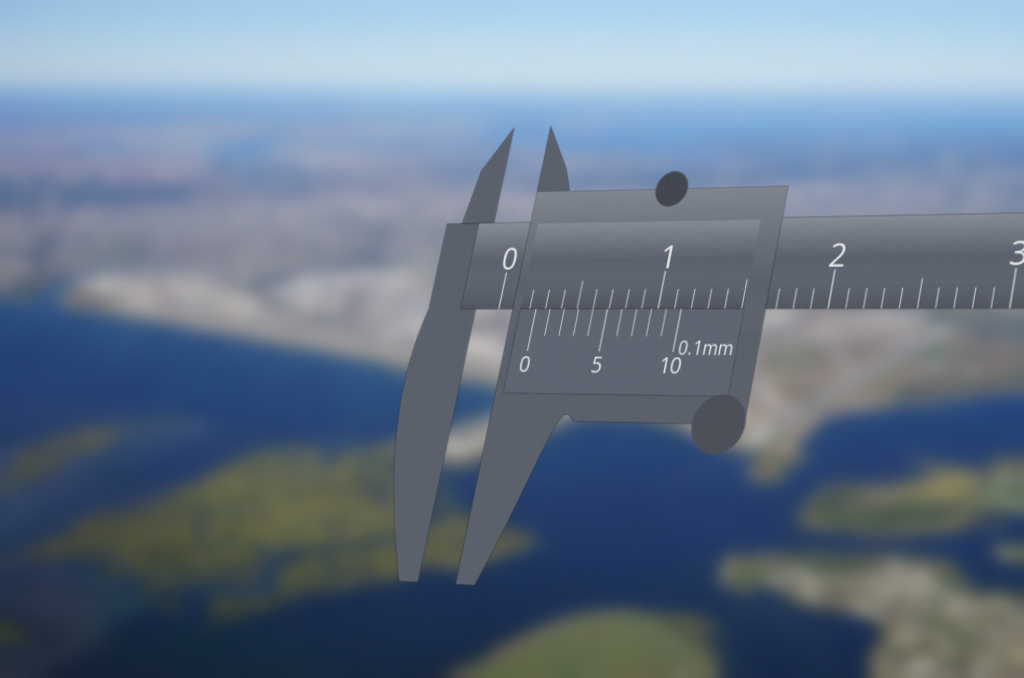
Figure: 2.4 mm
